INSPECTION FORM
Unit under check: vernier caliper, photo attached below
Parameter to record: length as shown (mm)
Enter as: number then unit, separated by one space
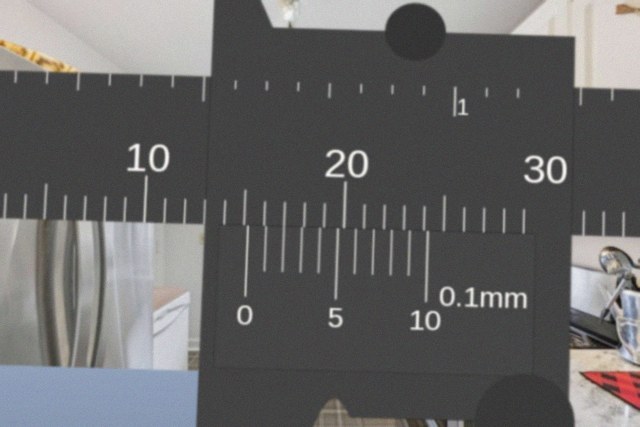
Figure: 15.2 mm
